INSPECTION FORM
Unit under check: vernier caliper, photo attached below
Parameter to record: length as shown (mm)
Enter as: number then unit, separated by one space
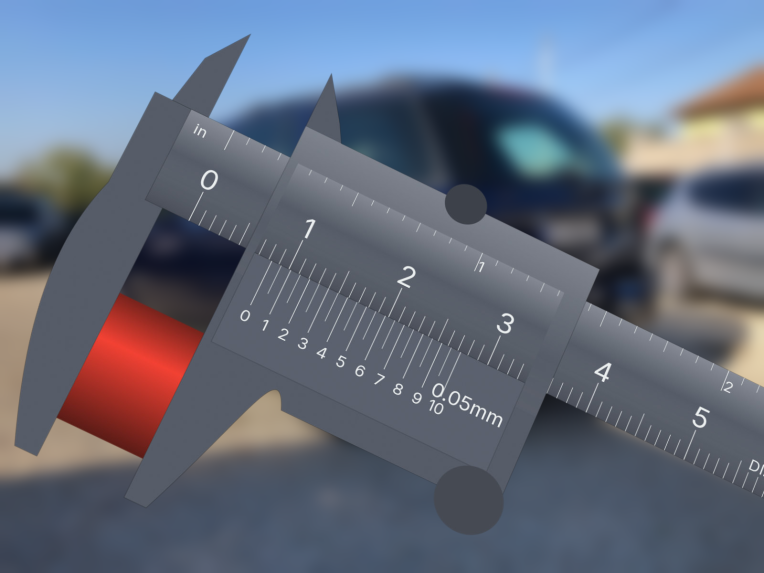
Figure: 8.3 mm
